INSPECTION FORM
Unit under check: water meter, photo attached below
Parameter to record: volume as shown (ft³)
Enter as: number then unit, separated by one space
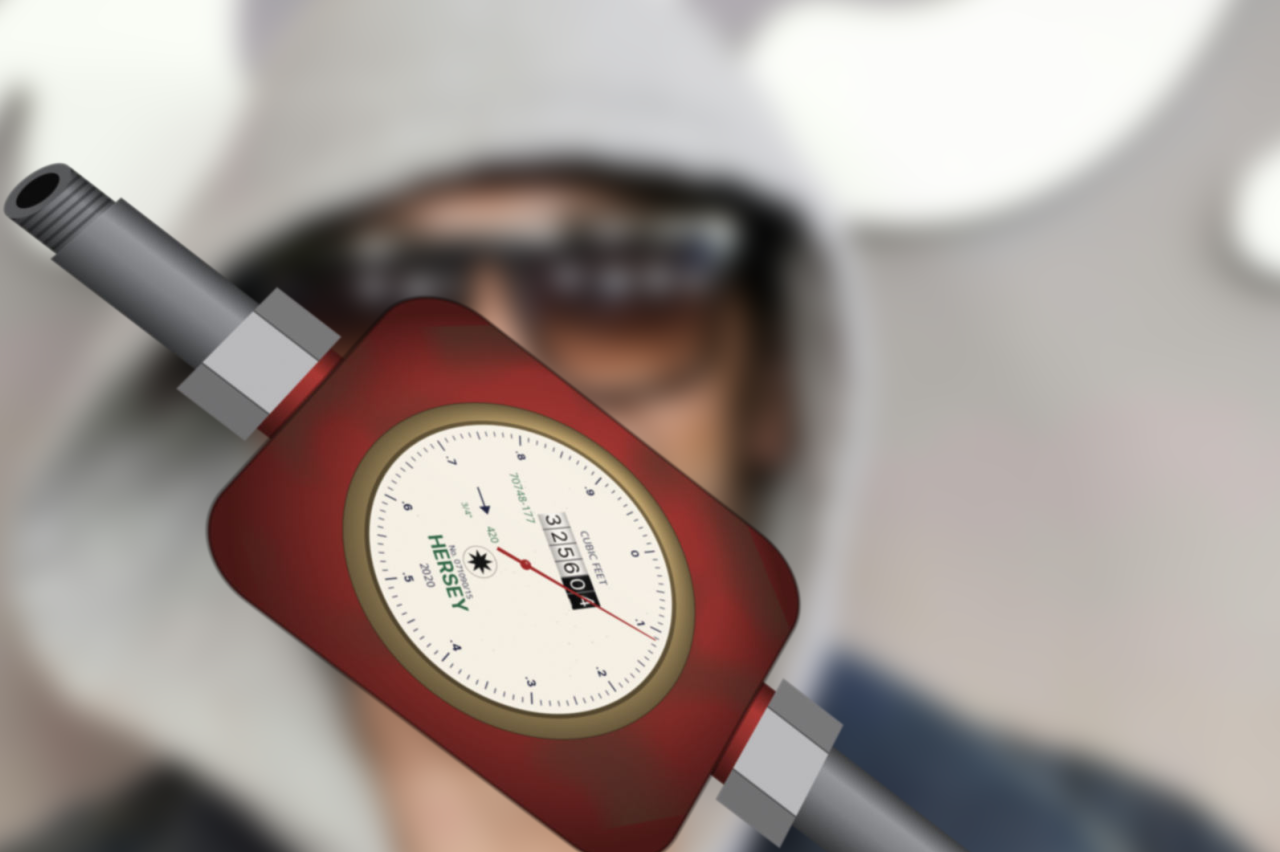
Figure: 325604.11 ft³
